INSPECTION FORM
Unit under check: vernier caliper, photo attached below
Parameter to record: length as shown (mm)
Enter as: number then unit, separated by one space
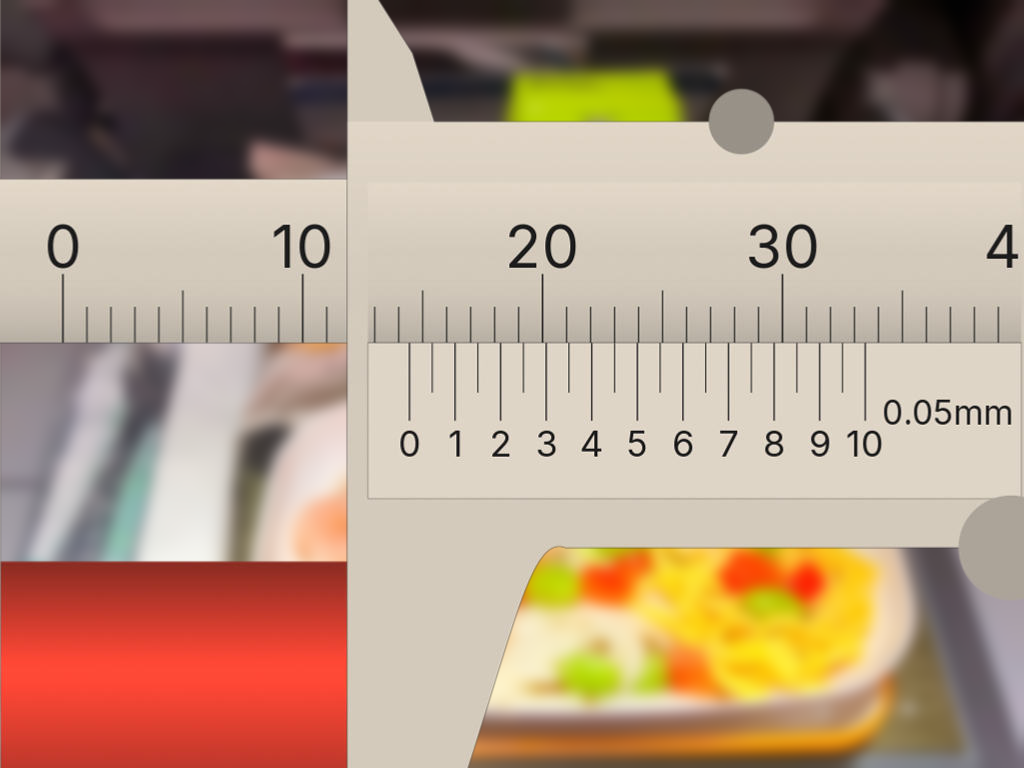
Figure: 14.45 mm
